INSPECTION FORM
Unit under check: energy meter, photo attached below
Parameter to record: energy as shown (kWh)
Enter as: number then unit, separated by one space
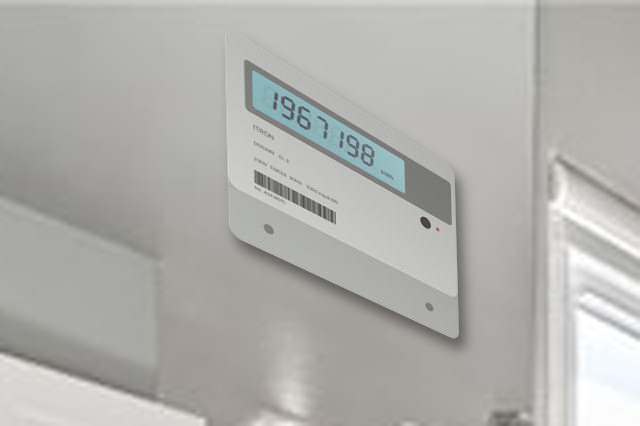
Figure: 1967198 kWh
